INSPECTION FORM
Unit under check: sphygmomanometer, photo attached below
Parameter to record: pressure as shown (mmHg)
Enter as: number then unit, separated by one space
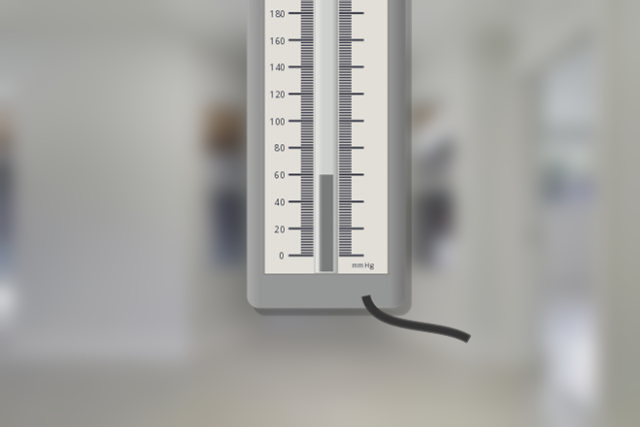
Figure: 60 mmHg
